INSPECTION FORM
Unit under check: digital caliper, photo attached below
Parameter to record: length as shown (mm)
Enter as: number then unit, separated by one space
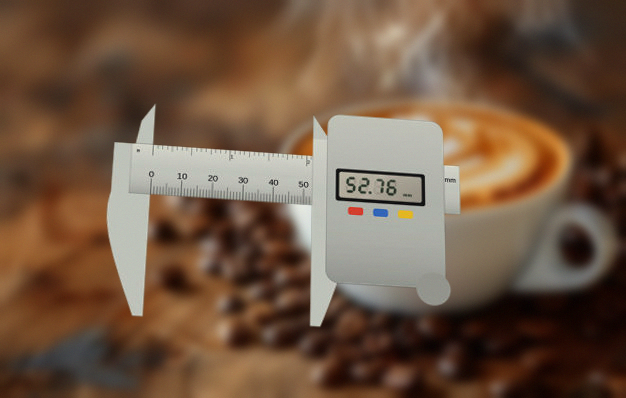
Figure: 52.76 mm
